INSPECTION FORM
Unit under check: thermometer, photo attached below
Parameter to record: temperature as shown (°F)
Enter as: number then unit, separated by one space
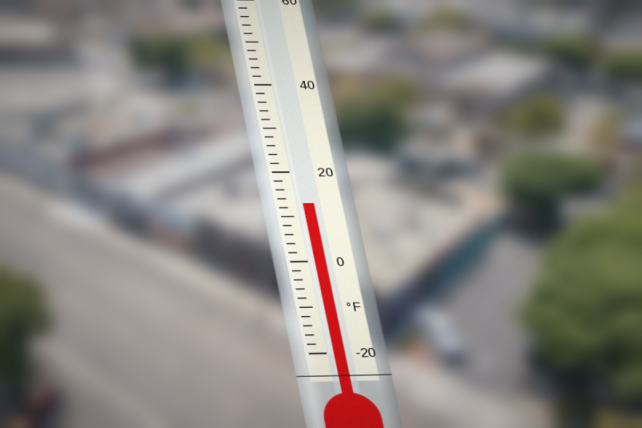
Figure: 13 °F
